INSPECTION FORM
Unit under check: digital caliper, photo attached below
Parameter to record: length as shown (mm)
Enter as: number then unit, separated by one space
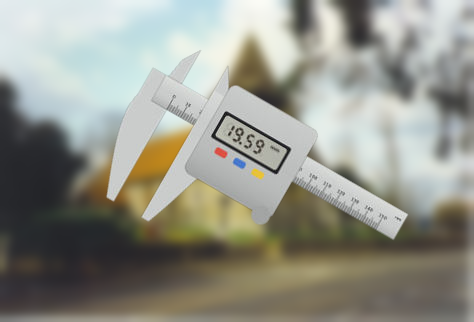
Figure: 19.59 mm
